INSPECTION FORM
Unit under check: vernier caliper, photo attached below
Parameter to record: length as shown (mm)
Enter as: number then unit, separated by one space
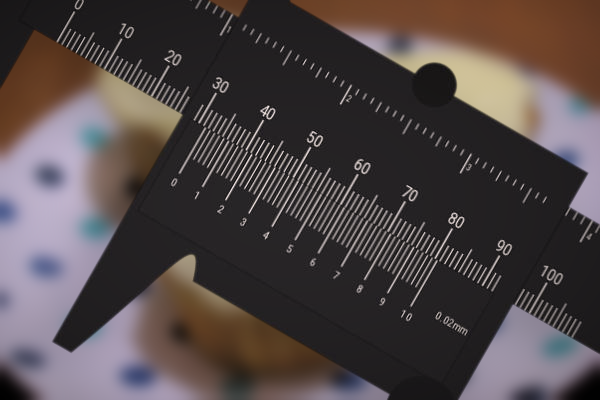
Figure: 31.5 mm
